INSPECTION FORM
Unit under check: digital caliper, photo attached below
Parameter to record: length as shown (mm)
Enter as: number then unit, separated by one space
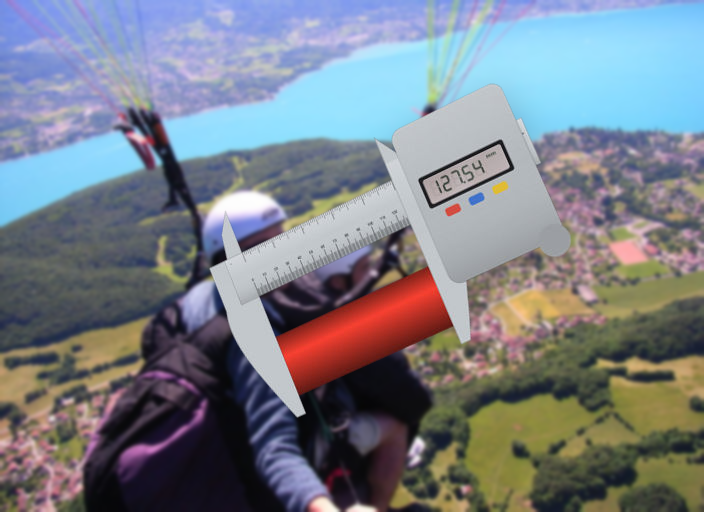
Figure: 127.54 mm
